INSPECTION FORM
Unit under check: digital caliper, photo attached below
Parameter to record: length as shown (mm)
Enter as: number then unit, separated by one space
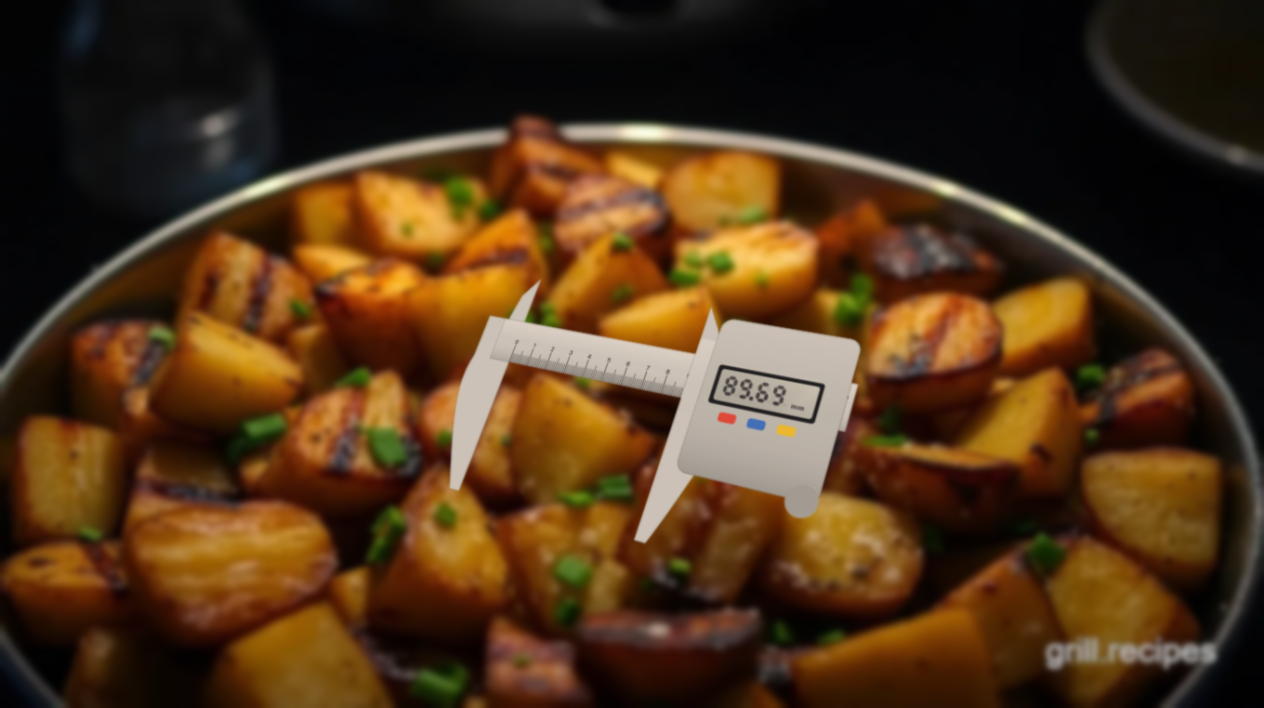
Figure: 89.69 mm
